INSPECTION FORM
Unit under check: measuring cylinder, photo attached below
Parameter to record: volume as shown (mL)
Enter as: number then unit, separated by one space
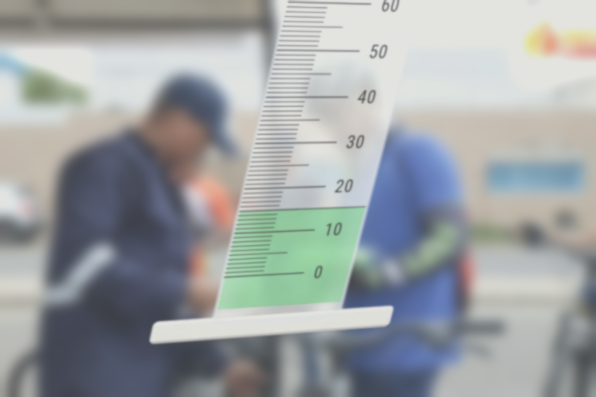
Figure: 15 mL
